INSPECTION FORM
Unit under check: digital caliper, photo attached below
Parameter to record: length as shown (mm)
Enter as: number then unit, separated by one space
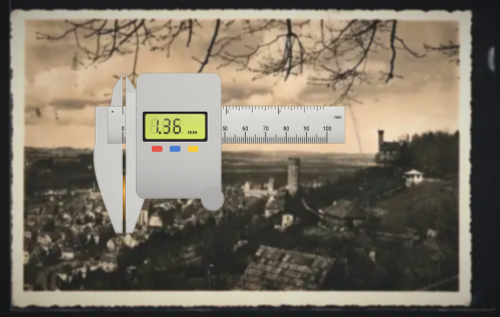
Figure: 1.36 mm
